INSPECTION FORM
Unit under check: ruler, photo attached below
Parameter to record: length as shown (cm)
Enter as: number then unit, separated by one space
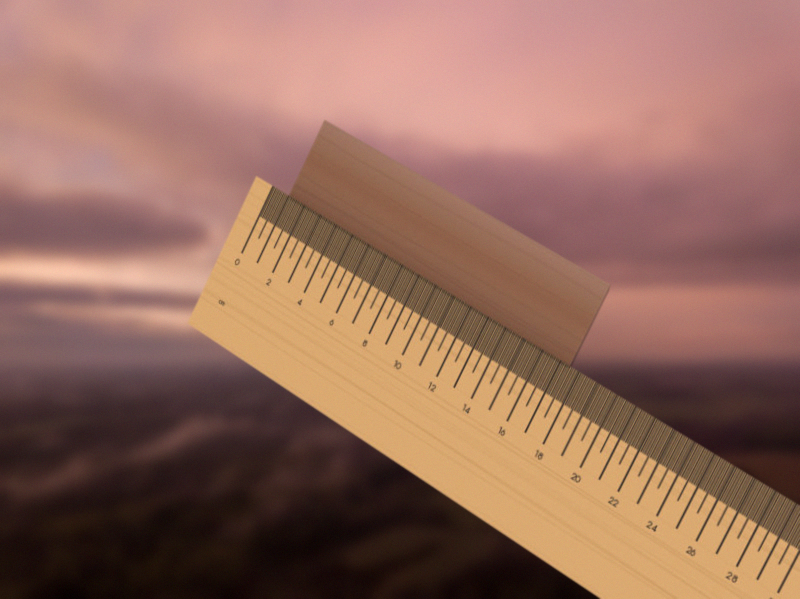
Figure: 16.5 cm
